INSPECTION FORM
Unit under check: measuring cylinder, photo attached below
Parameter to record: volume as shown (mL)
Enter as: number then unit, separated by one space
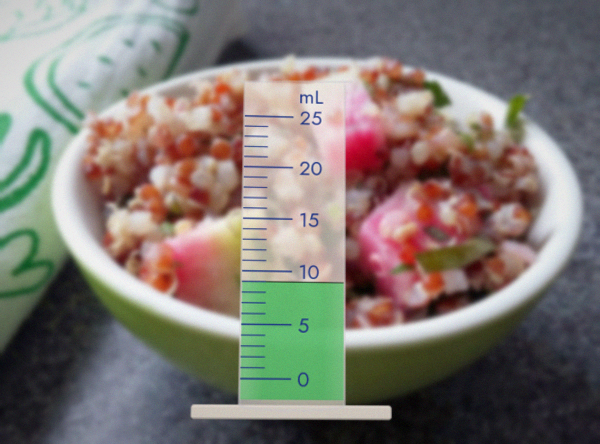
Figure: 9 mL
